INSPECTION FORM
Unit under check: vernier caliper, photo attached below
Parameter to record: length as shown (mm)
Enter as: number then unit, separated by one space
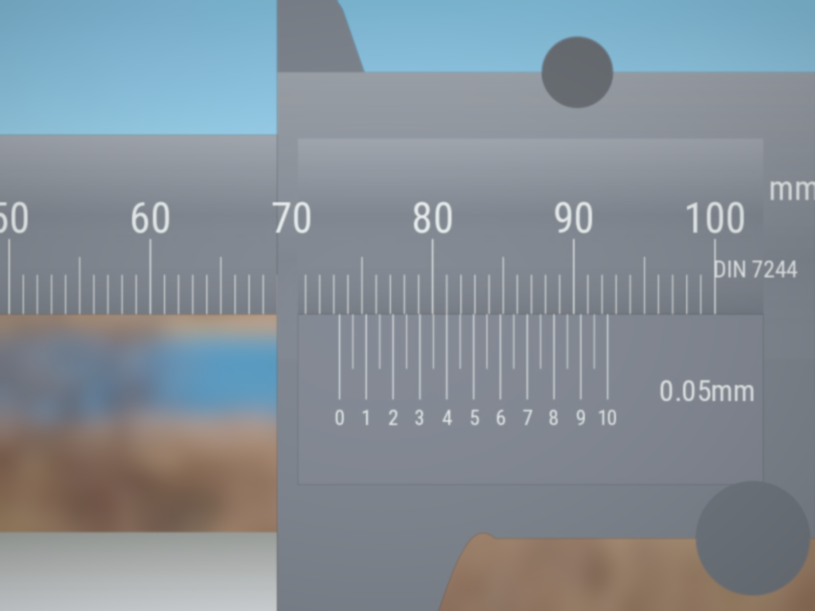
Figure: 73.4 mm
